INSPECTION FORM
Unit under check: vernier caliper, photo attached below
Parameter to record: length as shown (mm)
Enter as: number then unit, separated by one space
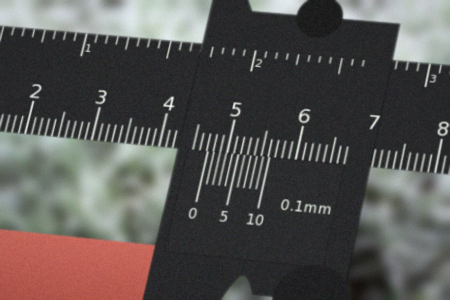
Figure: 47.2 mm
